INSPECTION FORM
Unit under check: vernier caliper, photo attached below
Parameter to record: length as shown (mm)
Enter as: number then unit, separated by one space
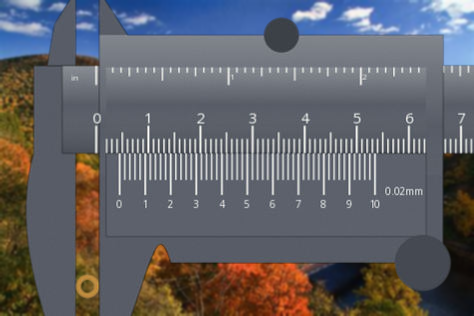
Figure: 4.5 mm
